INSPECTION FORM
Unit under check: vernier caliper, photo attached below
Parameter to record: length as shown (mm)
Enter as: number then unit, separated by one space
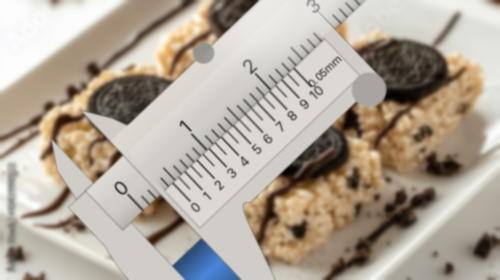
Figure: 4.6 mm
